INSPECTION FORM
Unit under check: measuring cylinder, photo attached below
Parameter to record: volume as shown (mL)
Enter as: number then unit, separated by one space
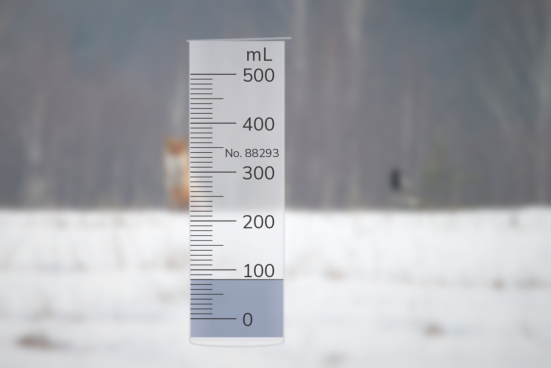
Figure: 80 mL
